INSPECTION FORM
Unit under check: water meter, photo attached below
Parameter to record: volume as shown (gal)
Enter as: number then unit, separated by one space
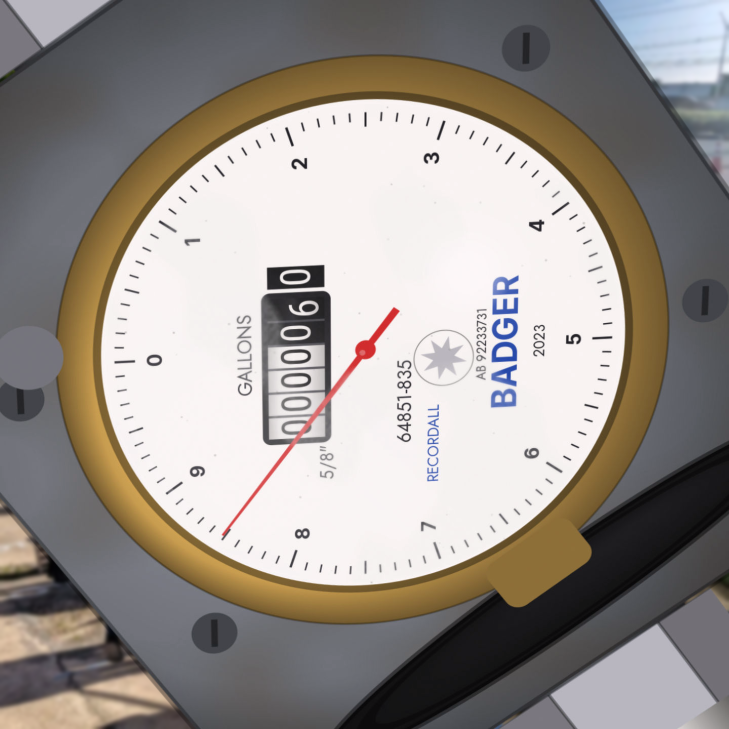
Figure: 58.5 gal
